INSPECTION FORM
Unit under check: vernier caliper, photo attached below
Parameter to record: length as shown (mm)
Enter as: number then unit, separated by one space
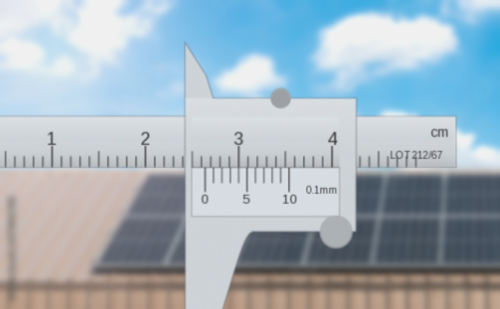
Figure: 26.4 mm
